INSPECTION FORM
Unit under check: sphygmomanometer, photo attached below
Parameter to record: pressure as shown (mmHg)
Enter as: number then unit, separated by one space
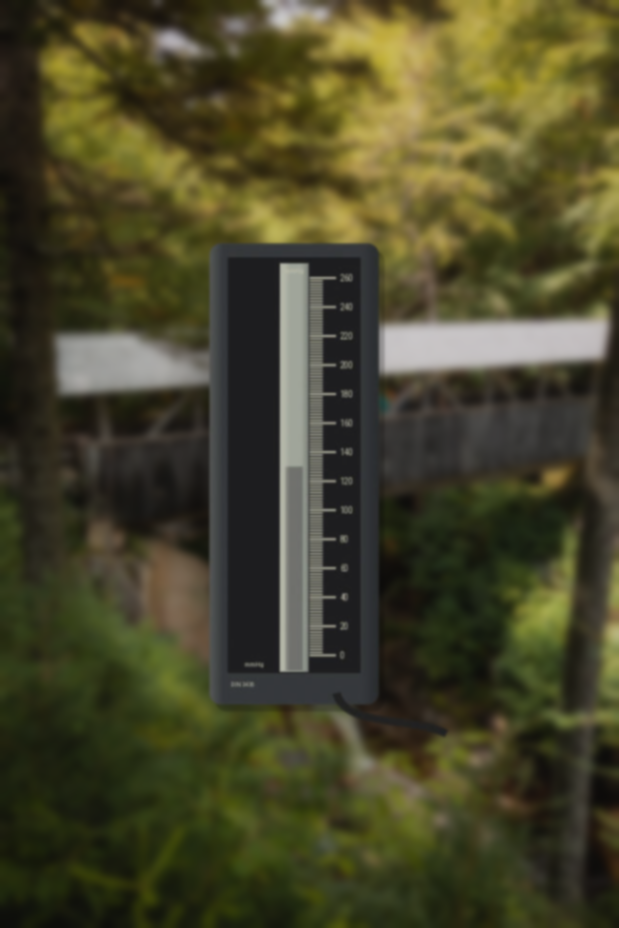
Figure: 130 mmHg
